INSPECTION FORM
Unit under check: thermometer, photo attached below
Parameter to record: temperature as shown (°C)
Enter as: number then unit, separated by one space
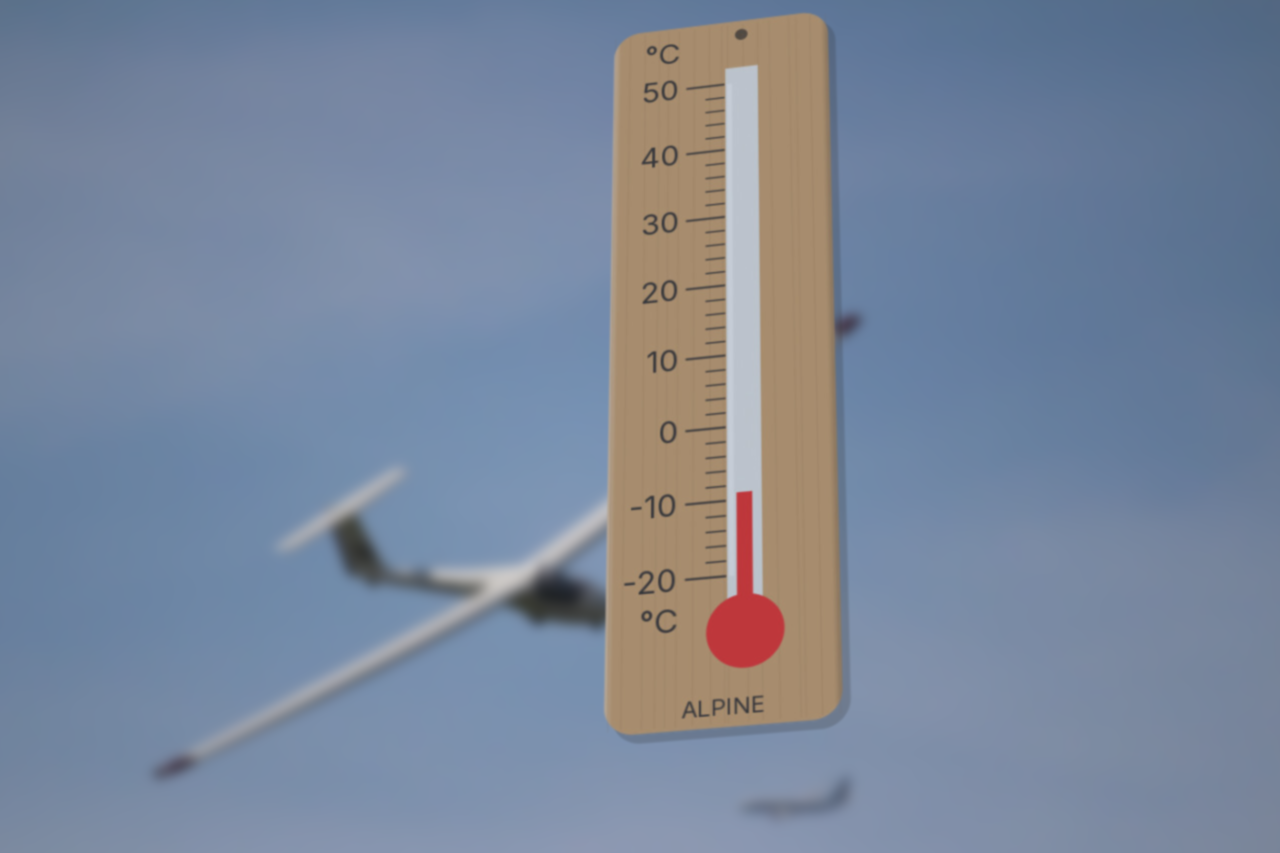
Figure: -9 °C
